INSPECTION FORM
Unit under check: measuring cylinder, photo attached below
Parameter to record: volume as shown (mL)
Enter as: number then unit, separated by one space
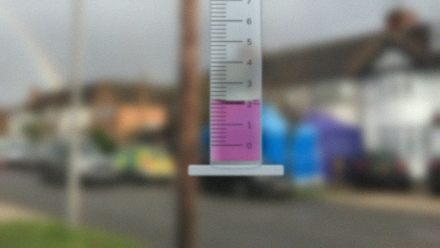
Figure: 2 mL
